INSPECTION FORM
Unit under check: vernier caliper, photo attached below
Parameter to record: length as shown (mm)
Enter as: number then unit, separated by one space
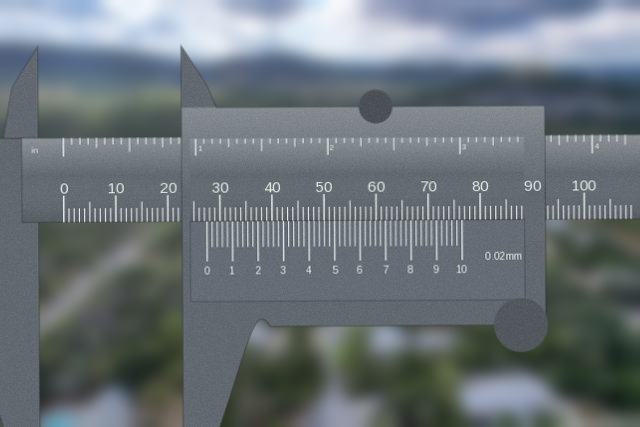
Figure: 27.5 mm
